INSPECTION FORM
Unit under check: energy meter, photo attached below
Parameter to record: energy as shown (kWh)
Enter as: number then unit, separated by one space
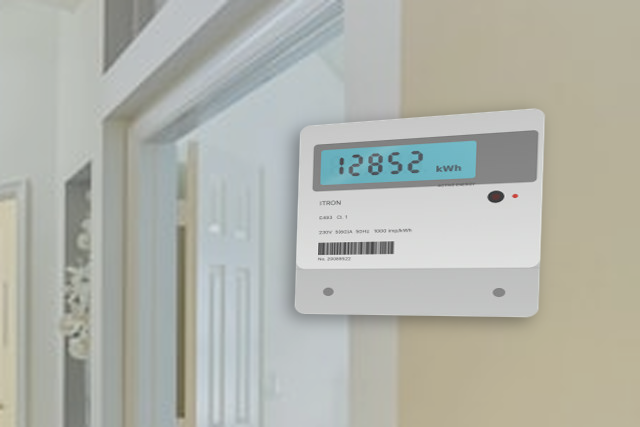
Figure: 12852 kWh
